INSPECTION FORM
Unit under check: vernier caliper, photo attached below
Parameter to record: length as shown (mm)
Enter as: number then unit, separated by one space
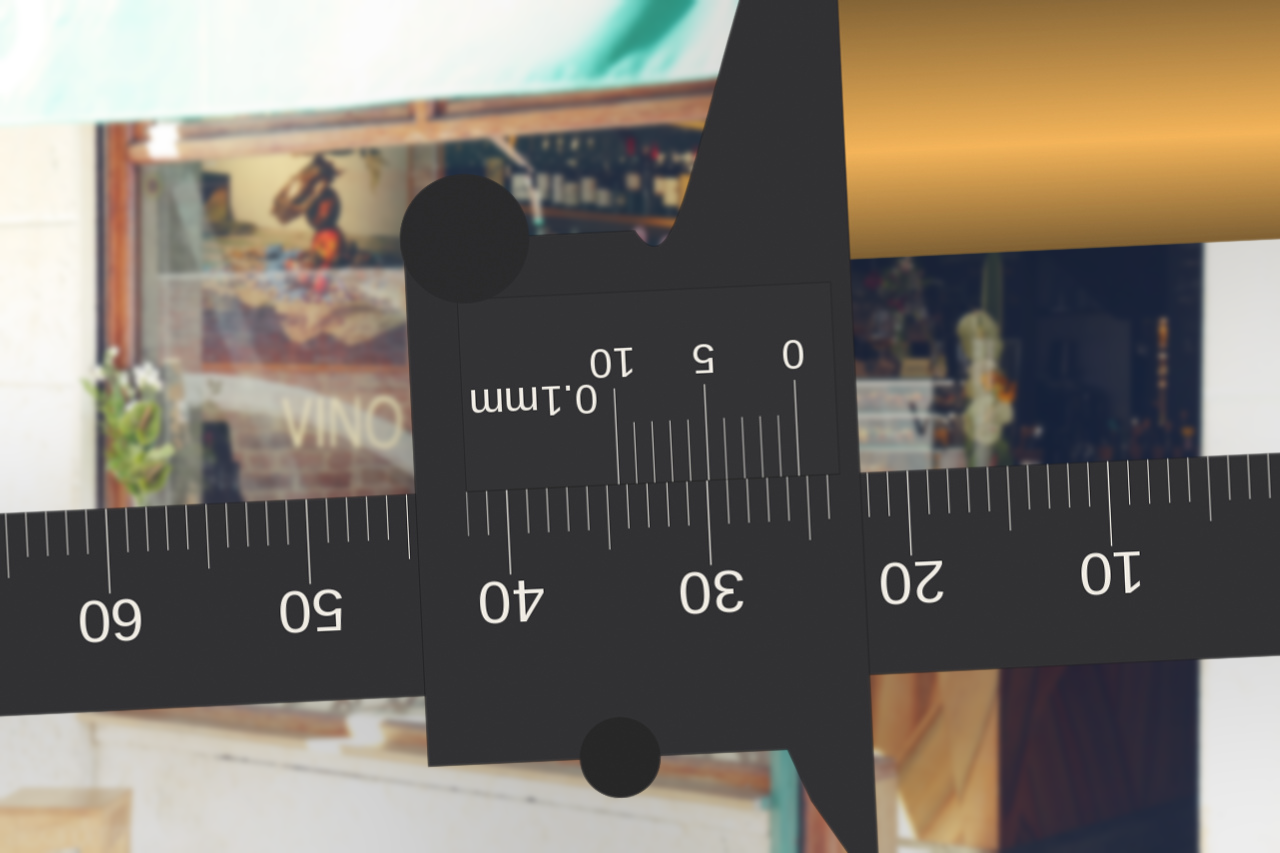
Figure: 25.4 mm
